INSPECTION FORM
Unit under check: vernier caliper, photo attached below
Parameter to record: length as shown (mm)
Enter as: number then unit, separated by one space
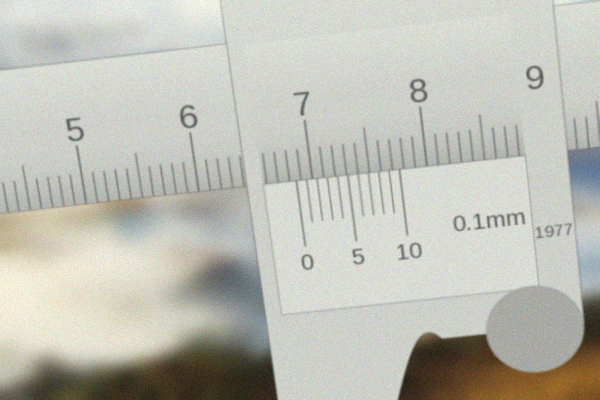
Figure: 68.6 mm
